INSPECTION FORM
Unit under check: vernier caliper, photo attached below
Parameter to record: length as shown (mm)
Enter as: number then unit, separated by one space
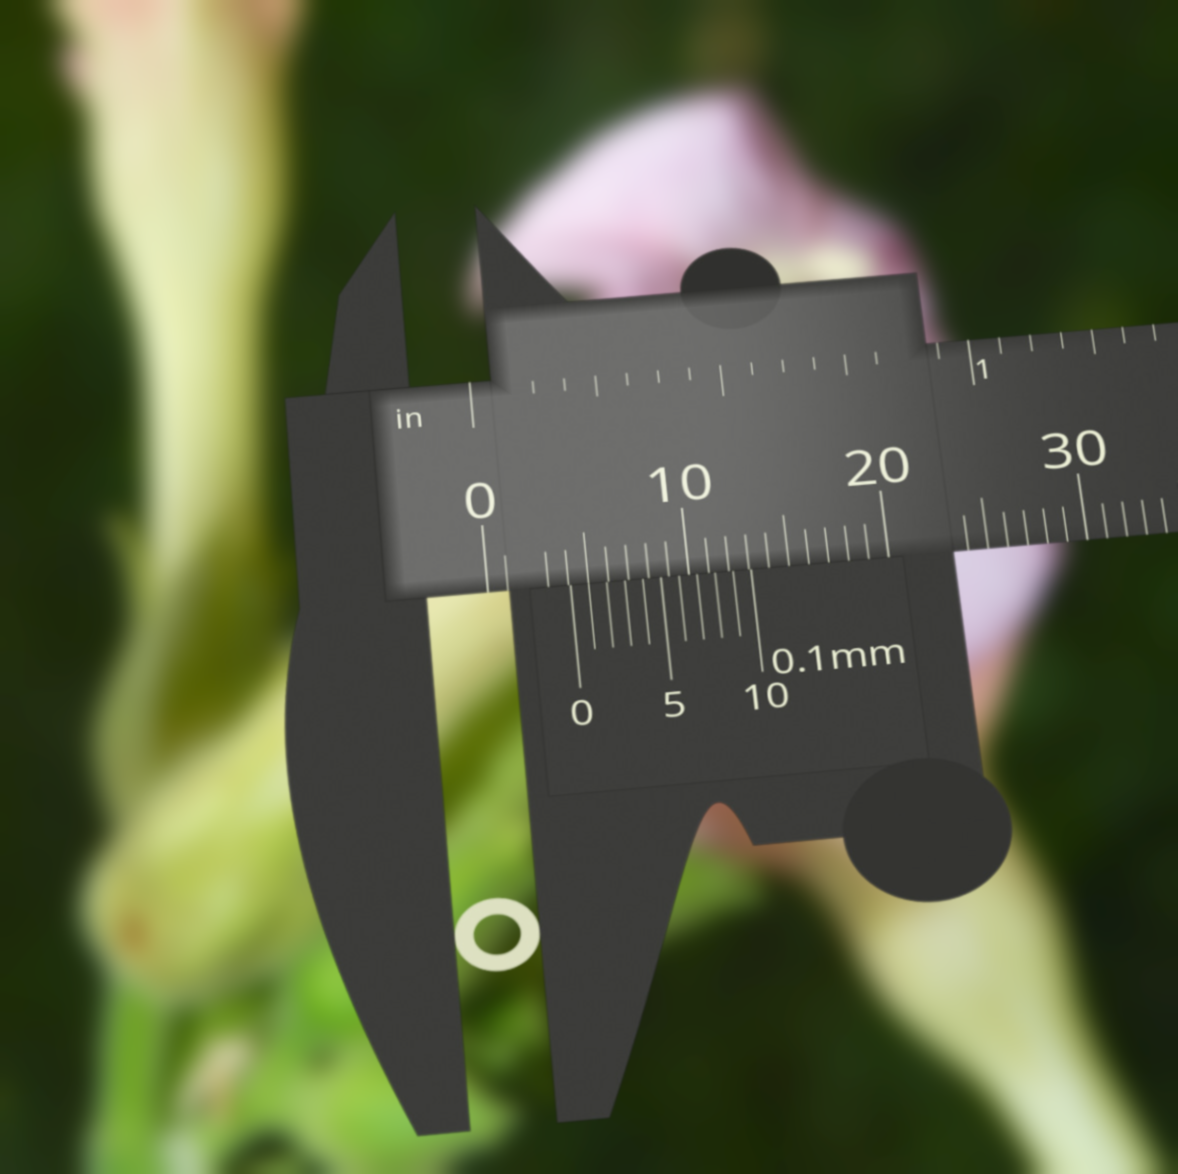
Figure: 4.1 mm
